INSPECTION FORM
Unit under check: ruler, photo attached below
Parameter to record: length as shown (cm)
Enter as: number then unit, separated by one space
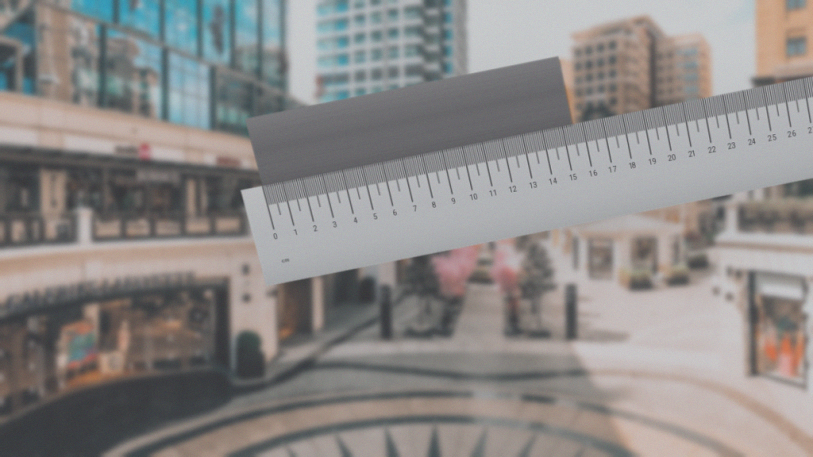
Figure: 15.5 cm
